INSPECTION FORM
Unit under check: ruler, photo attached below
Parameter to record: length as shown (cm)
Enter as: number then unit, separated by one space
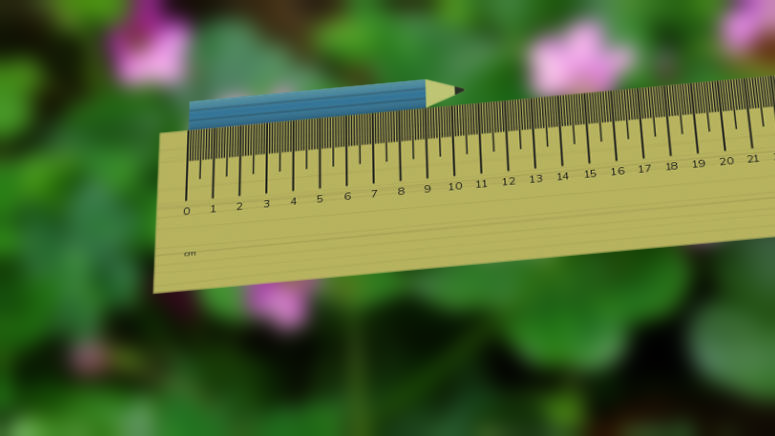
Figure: 10.5 cm
